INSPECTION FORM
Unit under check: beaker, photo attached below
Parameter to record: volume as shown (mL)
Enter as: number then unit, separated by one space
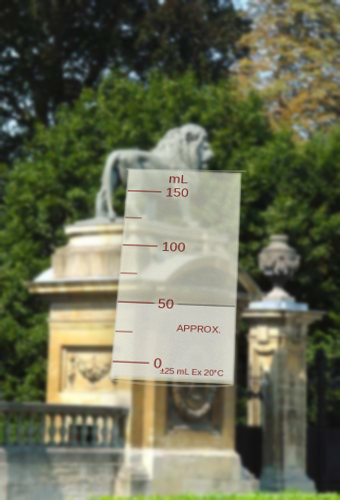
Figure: 50 mL
